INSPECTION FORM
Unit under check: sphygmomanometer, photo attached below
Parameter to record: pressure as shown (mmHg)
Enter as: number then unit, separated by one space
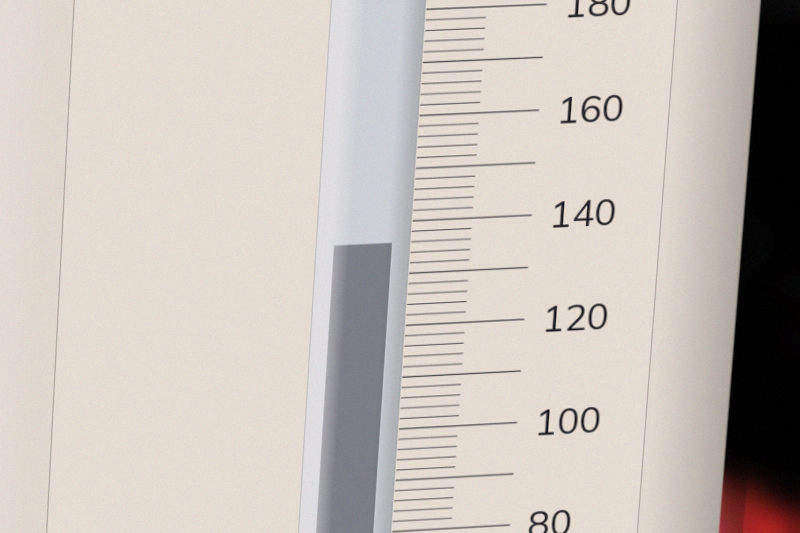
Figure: 136 mmHg
